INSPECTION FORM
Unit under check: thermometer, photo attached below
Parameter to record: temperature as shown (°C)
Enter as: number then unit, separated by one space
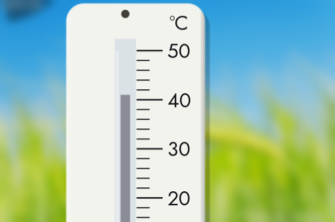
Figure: 41 °C
